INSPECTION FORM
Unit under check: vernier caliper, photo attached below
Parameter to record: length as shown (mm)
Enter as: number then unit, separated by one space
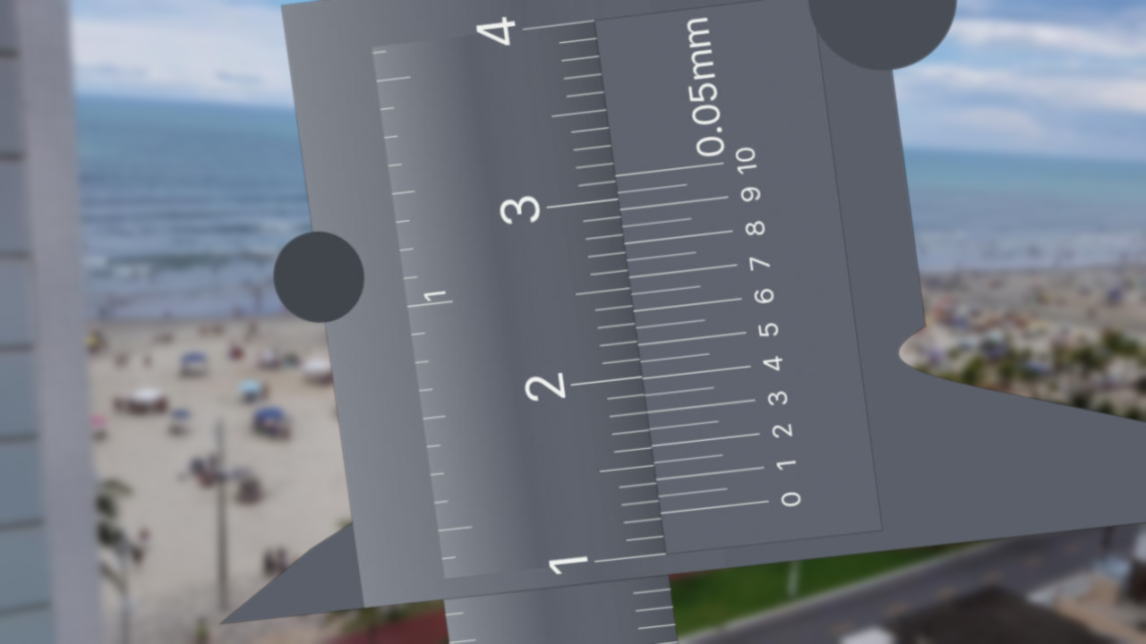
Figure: 12.3 mm
